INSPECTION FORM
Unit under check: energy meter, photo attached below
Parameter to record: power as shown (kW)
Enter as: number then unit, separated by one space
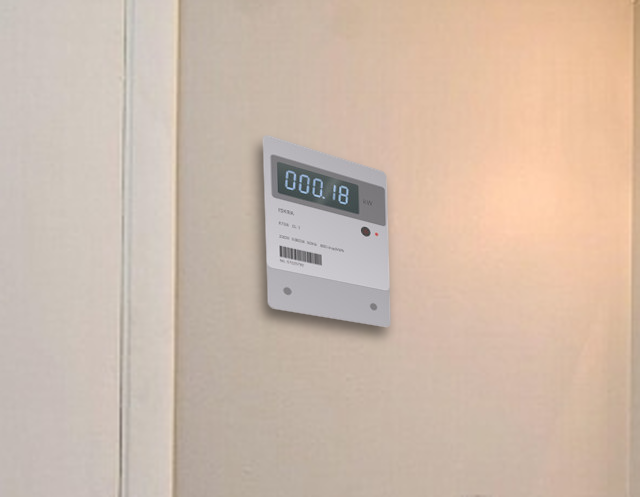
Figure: 0.18 kW
